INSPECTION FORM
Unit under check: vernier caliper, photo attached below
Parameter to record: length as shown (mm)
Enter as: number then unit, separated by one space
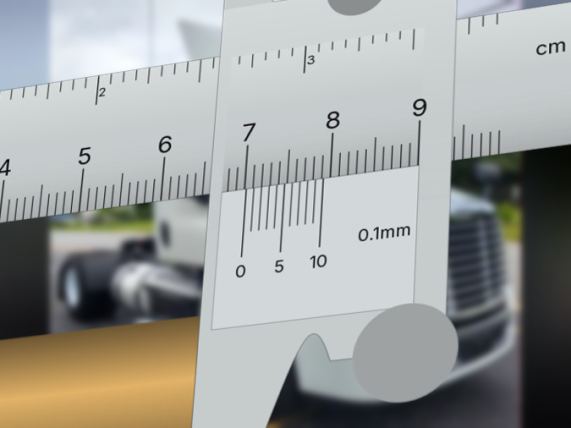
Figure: 70.2 mm
